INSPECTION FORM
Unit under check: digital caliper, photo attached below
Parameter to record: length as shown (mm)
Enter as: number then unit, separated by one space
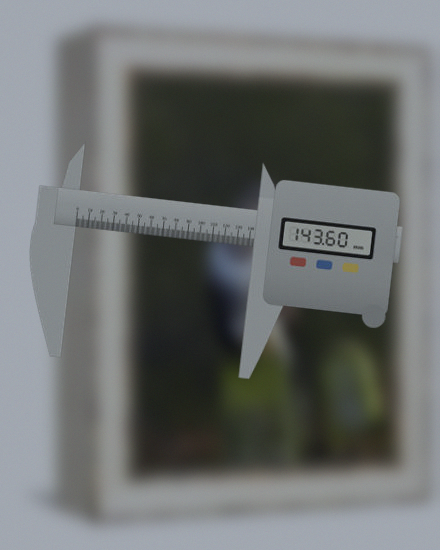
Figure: 143.60 mm
